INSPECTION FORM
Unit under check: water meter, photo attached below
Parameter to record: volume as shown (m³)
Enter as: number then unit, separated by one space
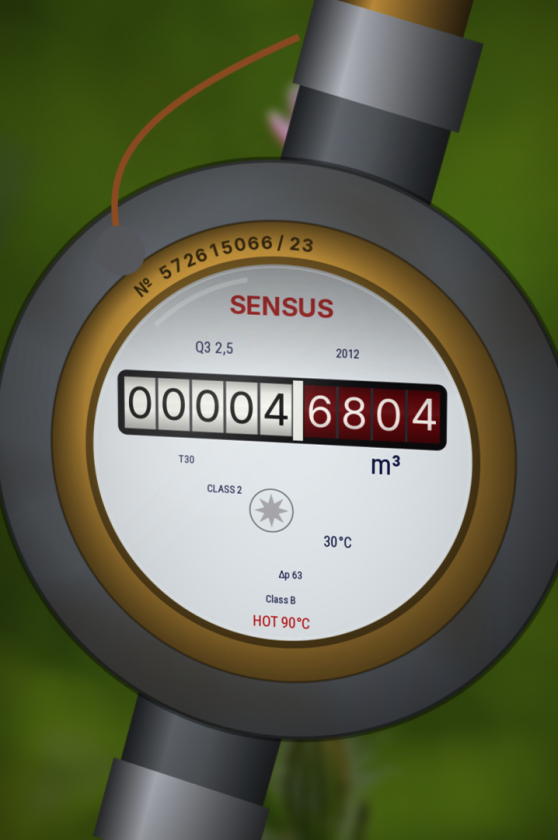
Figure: 4.6804 m³
